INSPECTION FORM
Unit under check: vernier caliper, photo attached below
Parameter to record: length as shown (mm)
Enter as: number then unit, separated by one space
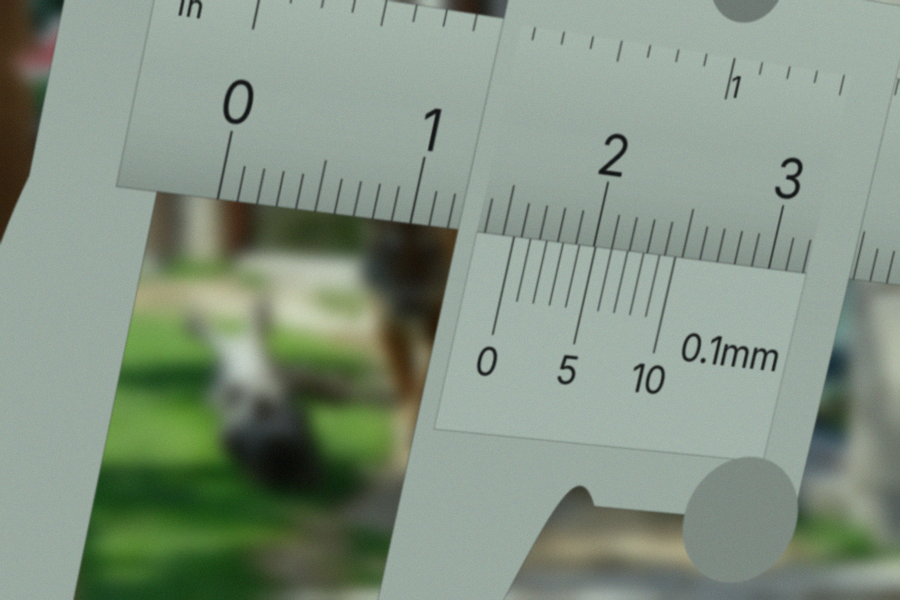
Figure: 15.6 mm
